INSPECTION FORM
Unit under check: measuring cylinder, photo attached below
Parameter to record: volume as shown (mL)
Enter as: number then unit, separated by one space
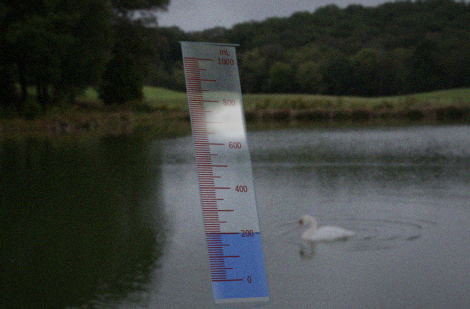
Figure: 200 mL
